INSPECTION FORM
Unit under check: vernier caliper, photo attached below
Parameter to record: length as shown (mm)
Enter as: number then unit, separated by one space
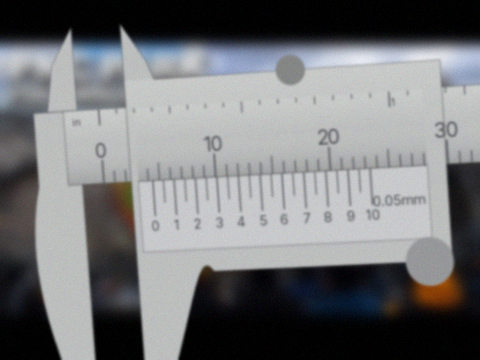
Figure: 4.4 mm
